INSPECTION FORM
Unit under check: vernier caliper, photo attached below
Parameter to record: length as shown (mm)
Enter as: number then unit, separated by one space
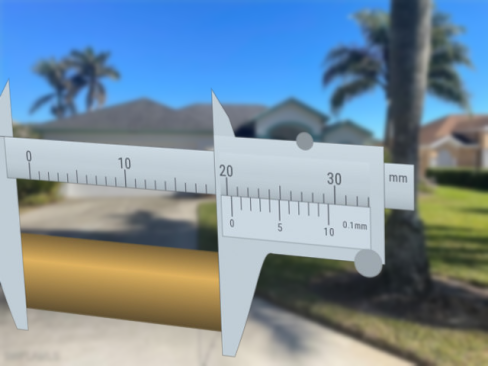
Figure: 20.4 mm
